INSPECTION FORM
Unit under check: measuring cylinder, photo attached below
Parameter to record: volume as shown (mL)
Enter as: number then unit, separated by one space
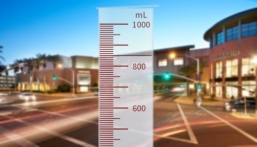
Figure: 850 mL
